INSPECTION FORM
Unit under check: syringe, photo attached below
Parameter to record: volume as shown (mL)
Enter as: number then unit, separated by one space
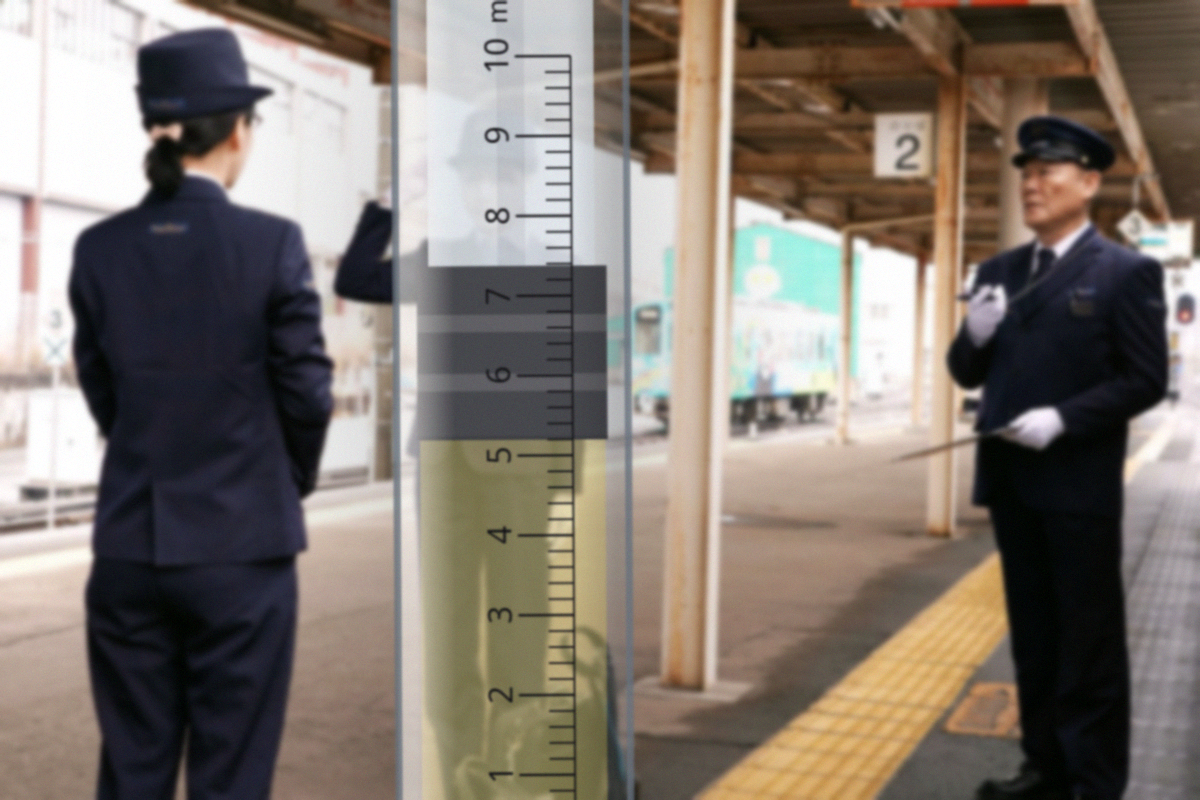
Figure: 5.2 mL
